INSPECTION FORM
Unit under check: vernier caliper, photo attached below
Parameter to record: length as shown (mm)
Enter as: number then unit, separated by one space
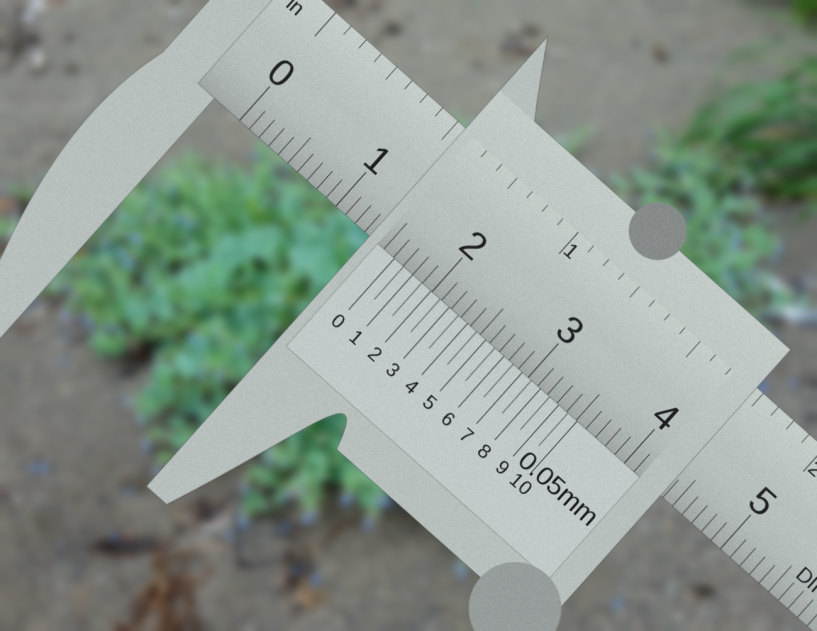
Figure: 16.1 mm
